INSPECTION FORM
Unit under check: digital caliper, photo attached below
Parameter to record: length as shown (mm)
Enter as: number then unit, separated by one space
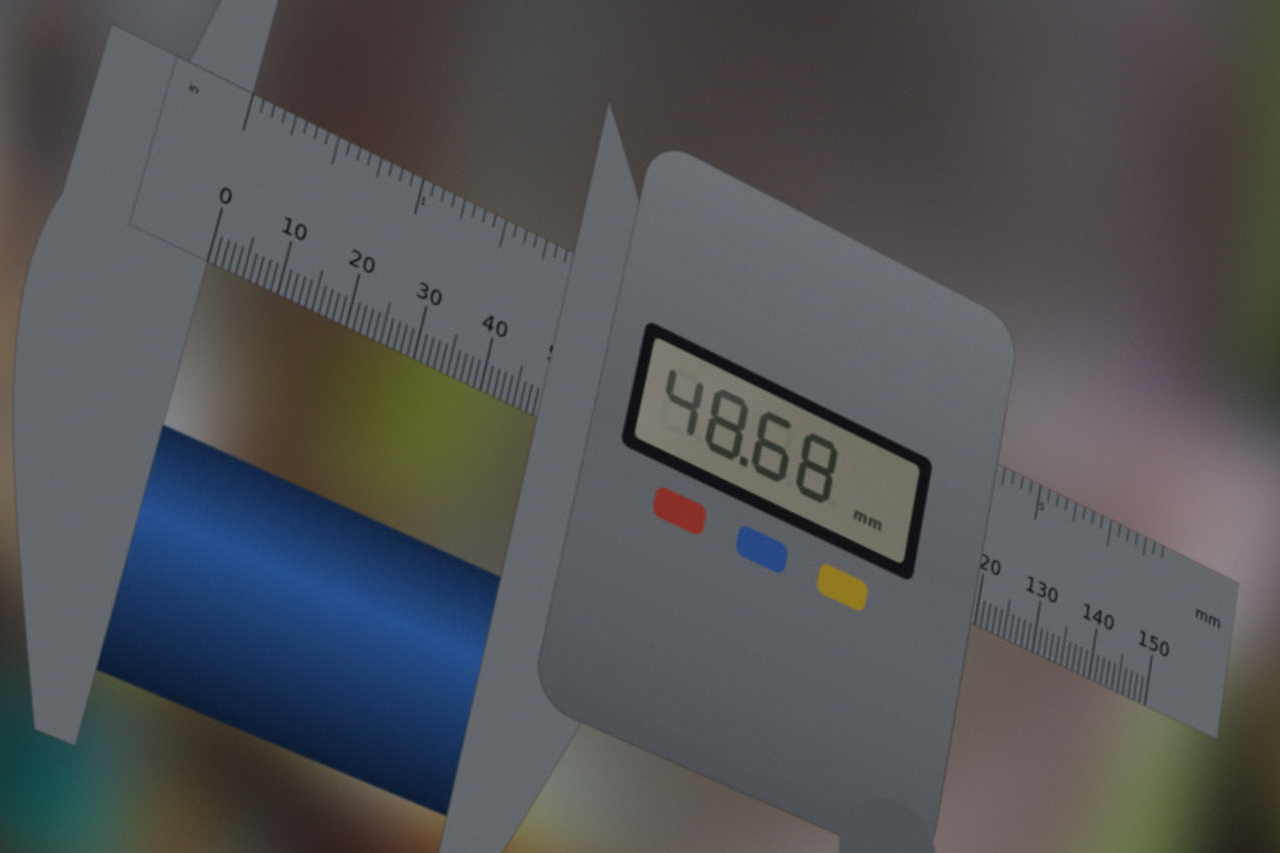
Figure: 48.68 mm
